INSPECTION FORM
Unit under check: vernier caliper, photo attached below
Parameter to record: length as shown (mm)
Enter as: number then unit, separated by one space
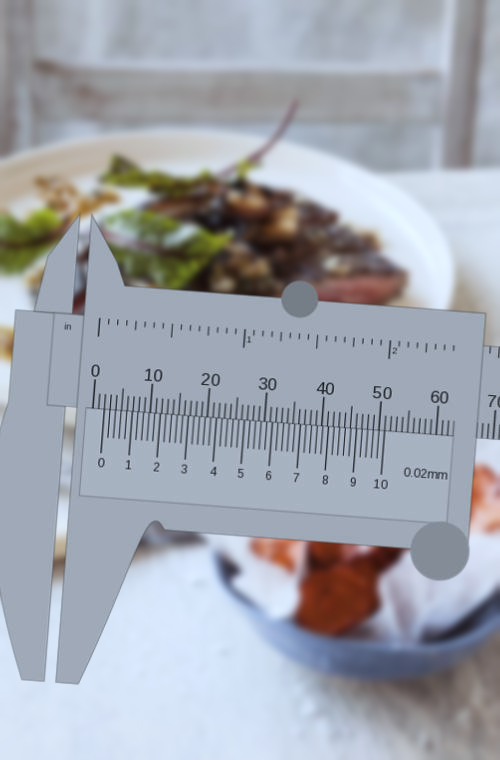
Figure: 2.0 mm
